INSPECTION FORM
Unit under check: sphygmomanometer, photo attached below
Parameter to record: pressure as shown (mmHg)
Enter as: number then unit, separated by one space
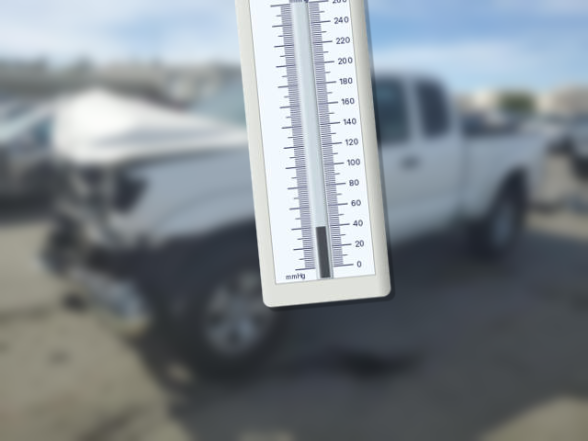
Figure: 40 mmHg
